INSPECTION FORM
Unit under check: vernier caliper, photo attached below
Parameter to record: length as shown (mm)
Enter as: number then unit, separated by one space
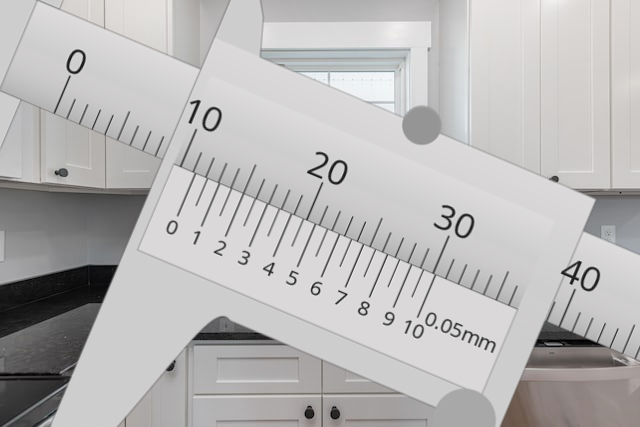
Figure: 11.2 mm
